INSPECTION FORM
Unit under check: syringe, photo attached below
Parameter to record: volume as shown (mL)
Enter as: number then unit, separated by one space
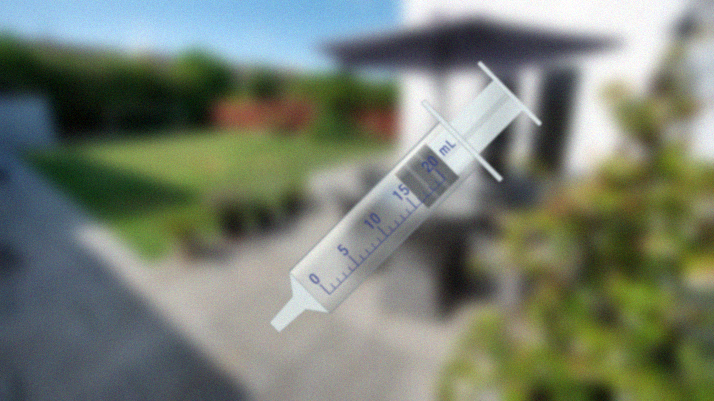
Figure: 16 mL
